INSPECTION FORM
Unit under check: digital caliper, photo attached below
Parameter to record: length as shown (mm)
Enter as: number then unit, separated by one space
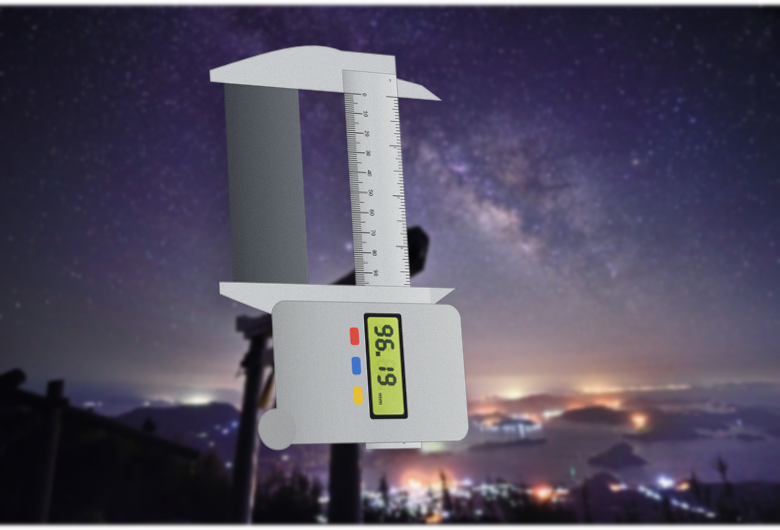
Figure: 96.19 mm
